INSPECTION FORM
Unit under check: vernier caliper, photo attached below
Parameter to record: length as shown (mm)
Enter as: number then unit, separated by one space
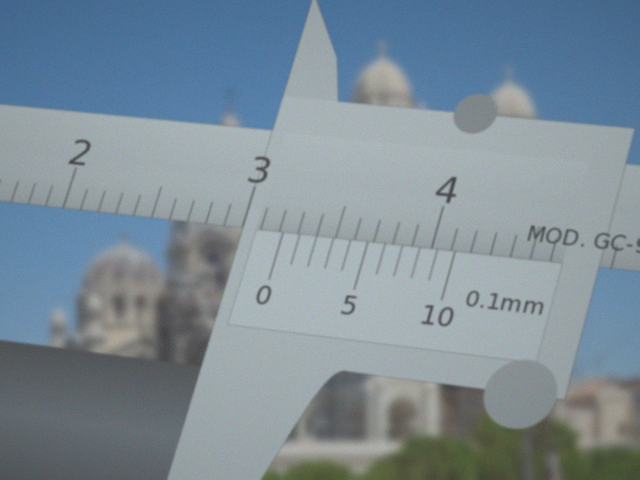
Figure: 32.2 mm
